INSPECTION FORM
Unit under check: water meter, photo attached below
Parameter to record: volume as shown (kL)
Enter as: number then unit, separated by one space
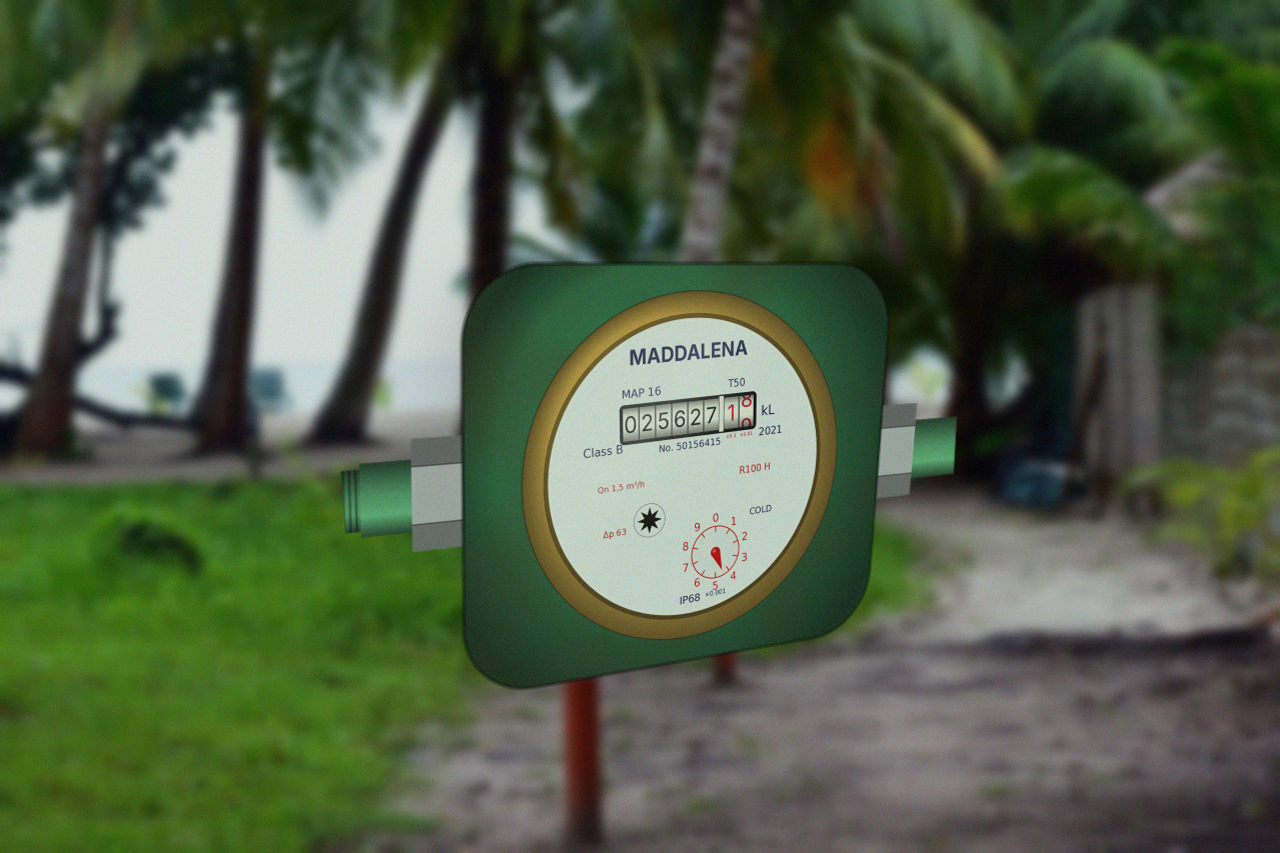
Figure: 25627.184 kL
